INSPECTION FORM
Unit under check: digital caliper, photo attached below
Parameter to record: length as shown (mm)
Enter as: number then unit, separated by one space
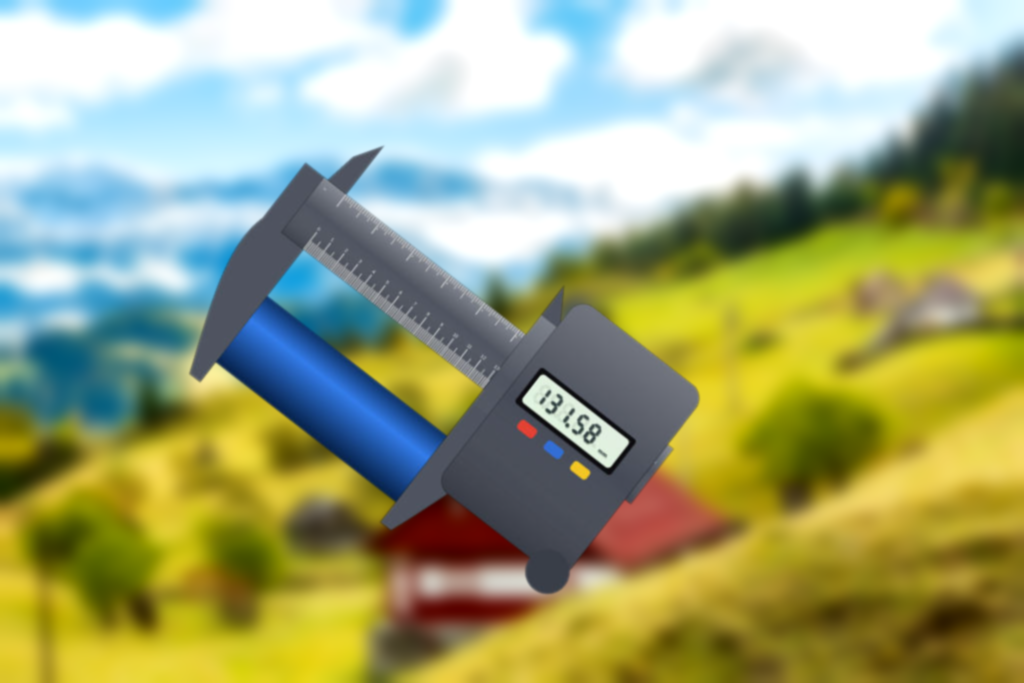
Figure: 131.58 mm
